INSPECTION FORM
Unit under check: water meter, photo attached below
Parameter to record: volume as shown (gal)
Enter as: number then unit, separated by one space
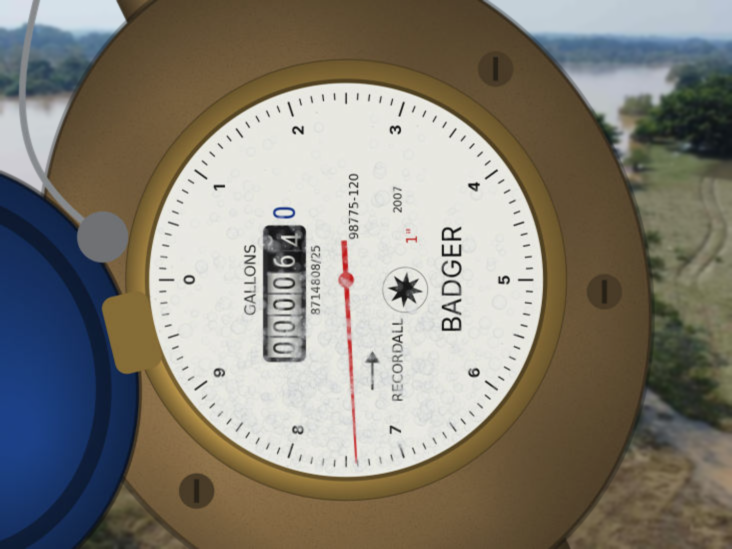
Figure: 637.4 gal
